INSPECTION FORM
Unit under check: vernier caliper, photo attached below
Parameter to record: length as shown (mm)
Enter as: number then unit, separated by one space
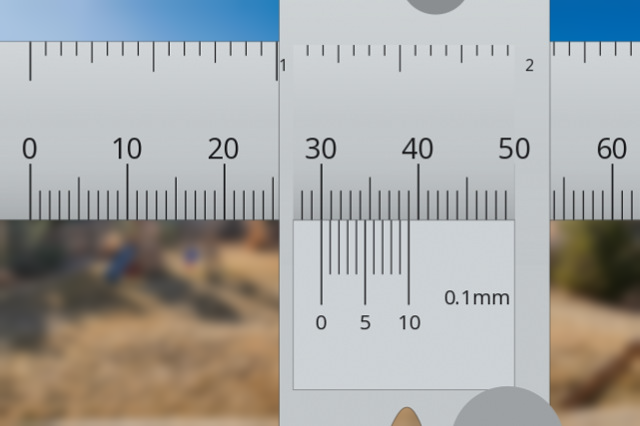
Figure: 30.0 mm
